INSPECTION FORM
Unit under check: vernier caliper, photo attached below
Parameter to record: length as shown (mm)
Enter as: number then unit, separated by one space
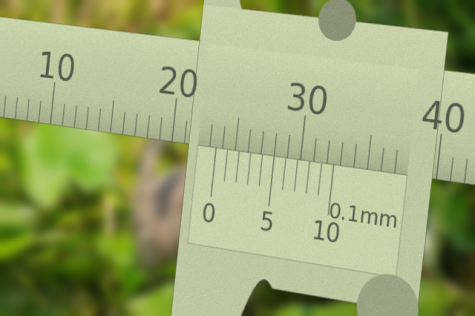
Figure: 23.5 mm
